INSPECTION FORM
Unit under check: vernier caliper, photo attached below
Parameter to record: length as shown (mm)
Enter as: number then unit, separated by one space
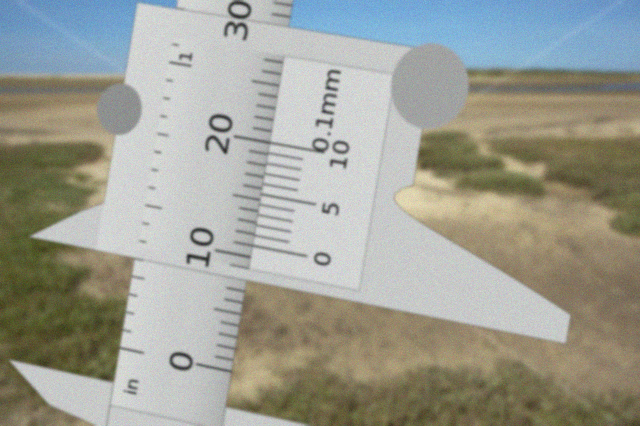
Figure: 11.0 mm
